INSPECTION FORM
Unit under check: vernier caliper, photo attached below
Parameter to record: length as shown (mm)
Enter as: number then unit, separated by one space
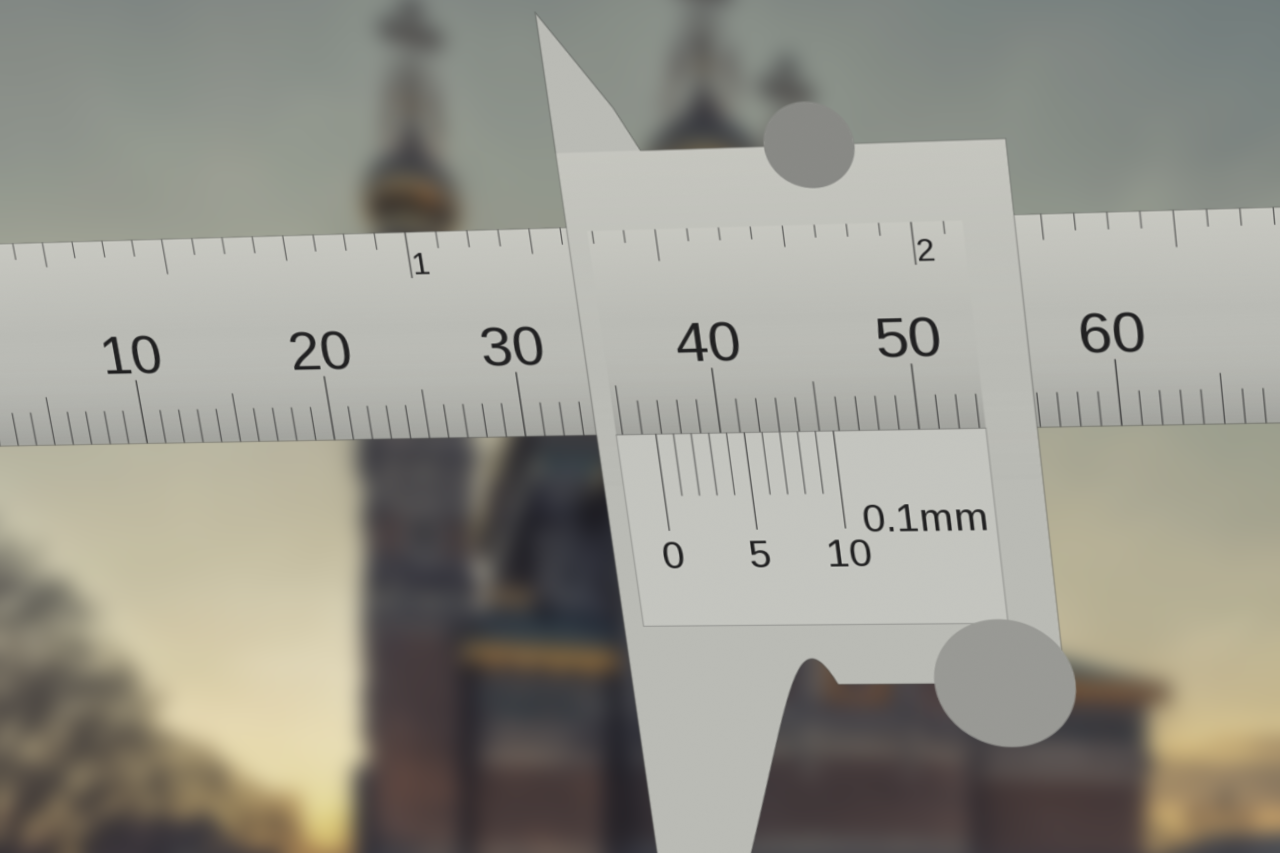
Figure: 36.7 mm
